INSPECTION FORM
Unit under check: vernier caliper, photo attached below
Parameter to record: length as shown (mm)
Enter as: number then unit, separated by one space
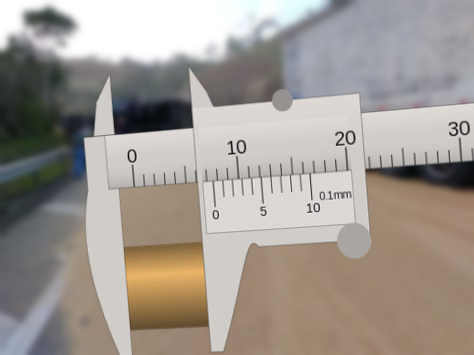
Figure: 7.6 mm
